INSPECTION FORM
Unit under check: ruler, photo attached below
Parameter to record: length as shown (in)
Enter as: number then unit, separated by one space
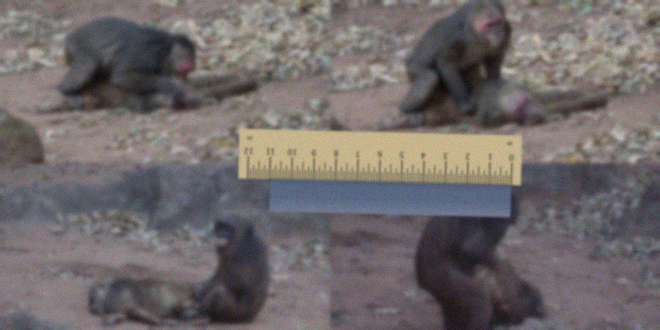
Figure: 11 in
